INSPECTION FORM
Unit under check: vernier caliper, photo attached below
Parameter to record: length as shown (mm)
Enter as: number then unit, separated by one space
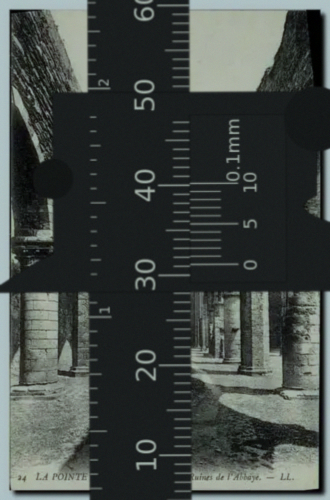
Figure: 31.2 mm
